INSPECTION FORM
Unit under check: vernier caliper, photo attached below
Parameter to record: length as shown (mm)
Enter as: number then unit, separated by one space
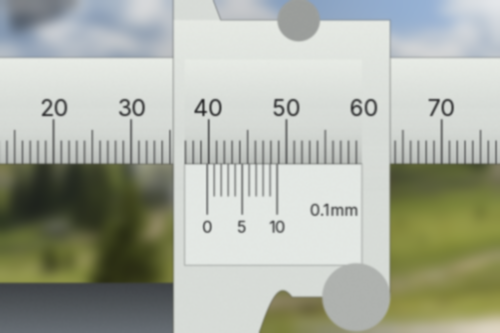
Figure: 39.8 mm
